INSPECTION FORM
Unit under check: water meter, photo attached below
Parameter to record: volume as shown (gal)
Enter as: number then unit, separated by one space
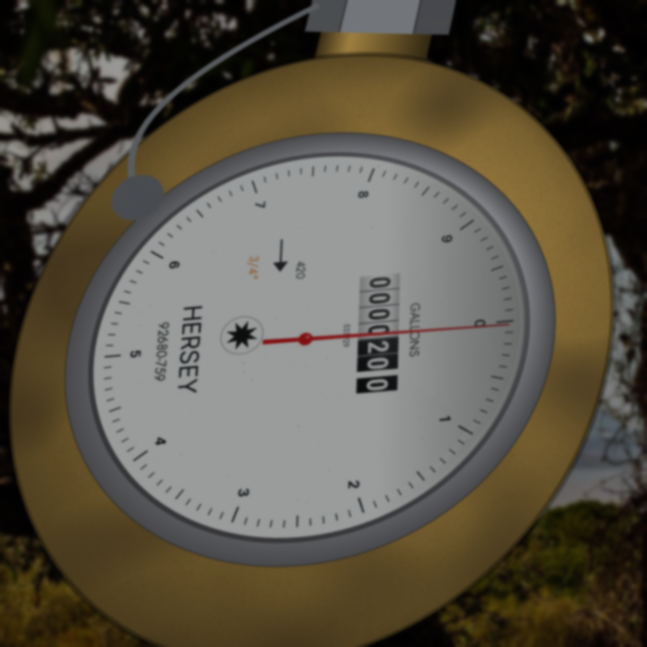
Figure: 200.0 gal
